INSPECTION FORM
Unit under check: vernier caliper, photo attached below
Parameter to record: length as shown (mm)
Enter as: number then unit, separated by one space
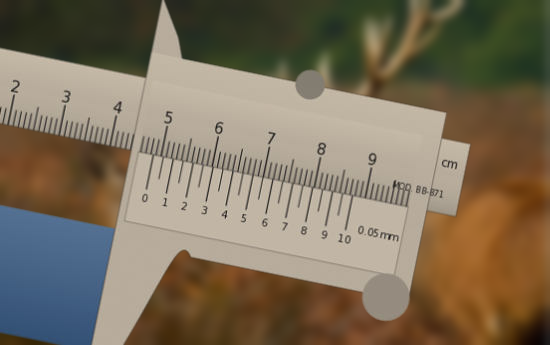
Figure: 48.5 mm
